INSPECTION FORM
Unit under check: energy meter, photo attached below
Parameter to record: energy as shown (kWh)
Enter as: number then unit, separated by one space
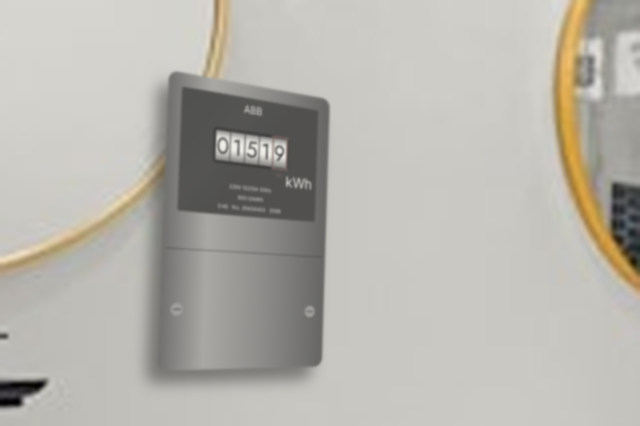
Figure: 151.9 kWh
